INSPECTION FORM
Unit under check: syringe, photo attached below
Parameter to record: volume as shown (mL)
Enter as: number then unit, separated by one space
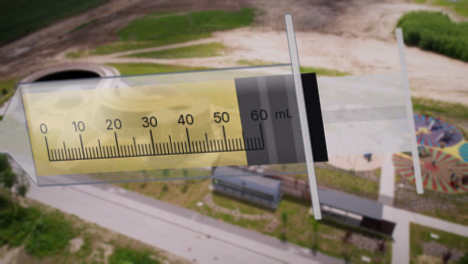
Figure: 55 mL
